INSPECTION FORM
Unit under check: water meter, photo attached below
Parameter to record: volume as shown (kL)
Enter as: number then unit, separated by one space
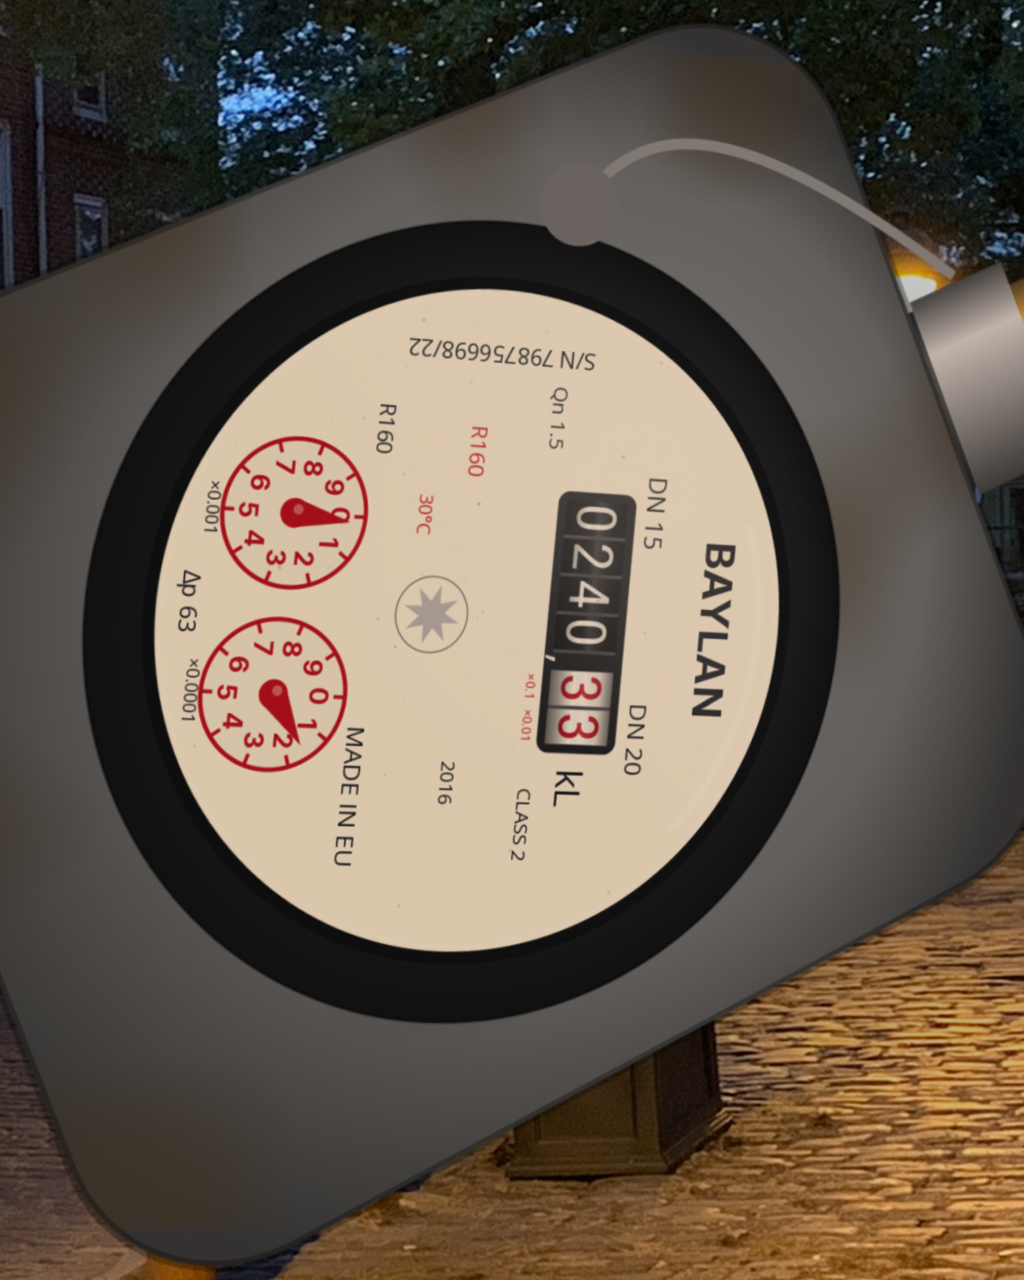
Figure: 240.3301 kL
